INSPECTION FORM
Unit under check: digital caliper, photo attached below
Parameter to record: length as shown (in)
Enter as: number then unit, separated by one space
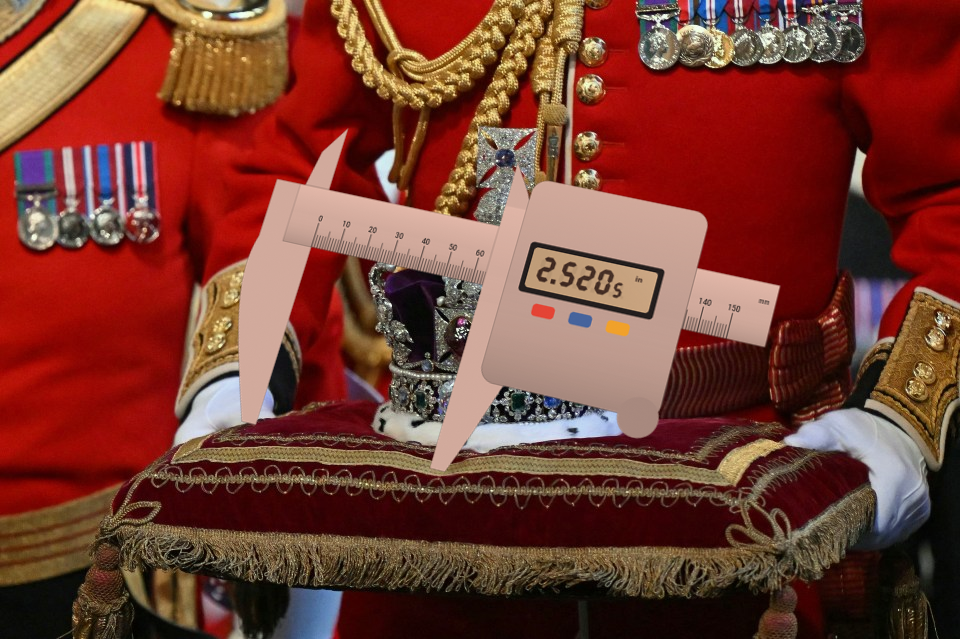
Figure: 2.5205 in
